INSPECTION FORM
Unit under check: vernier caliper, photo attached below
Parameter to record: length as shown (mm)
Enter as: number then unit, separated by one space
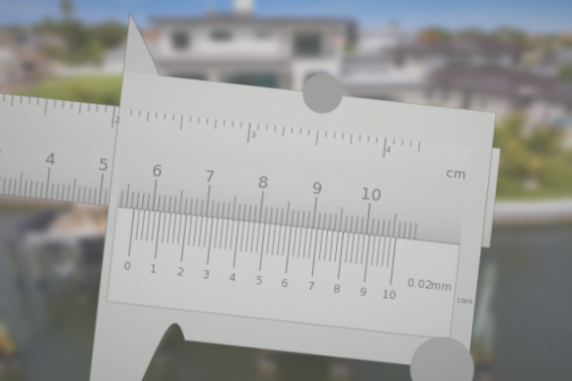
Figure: 56.5 mm
